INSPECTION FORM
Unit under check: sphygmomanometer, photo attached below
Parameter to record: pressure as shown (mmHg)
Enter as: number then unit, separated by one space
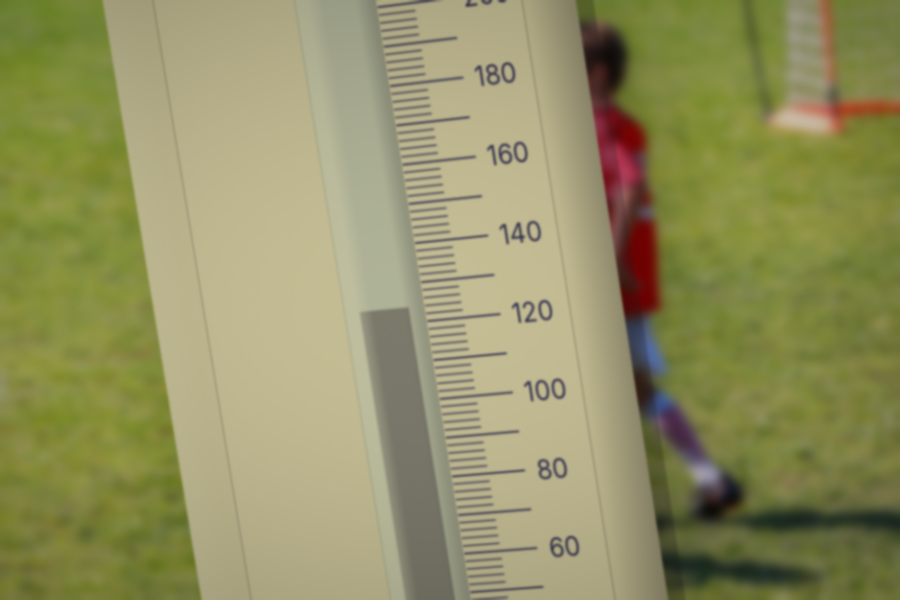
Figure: 124 mmHg
